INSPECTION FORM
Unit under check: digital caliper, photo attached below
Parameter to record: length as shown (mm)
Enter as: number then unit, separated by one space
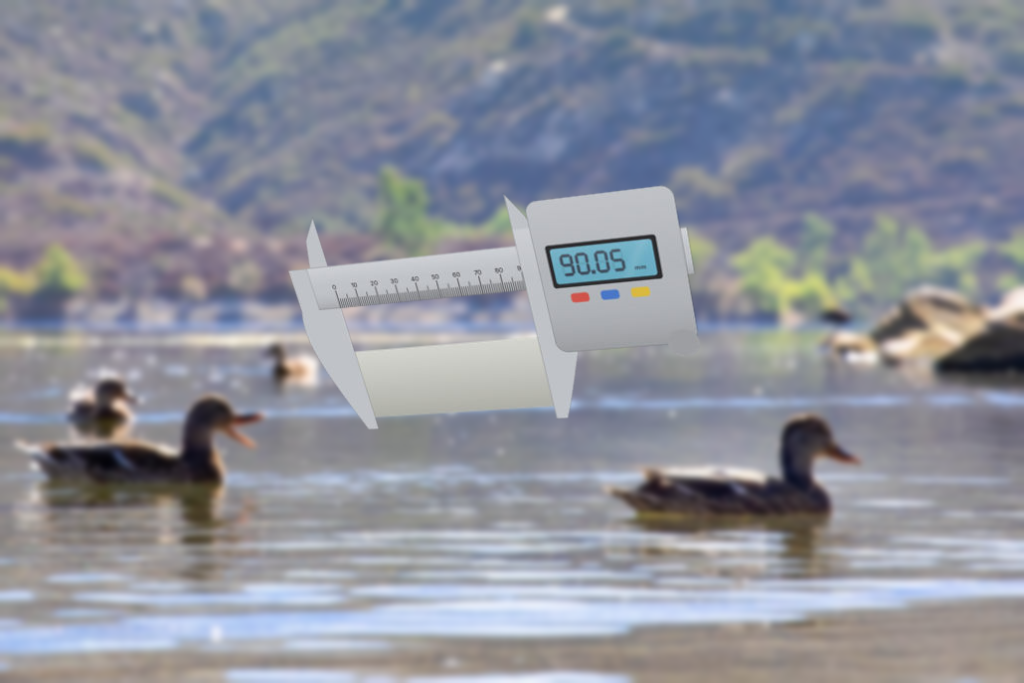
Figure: 90.05 mm
